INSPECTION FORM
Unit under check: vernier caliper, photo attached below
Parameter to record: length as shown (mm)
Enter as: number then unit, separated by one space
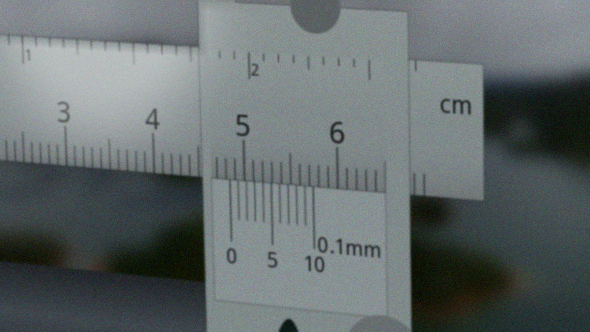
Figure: 48.4 mm
